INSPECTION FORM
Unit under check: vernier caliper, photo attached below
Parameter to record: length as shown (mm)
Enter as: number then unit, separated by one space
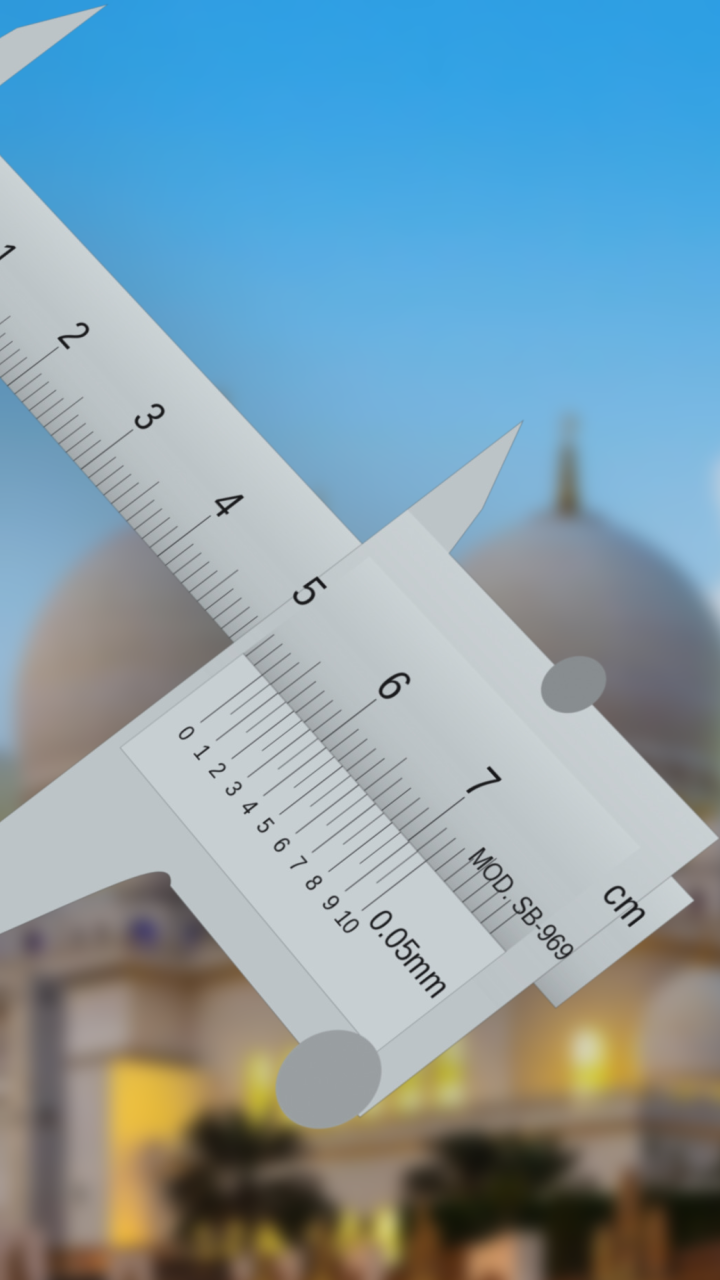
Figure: 53.0 mm
